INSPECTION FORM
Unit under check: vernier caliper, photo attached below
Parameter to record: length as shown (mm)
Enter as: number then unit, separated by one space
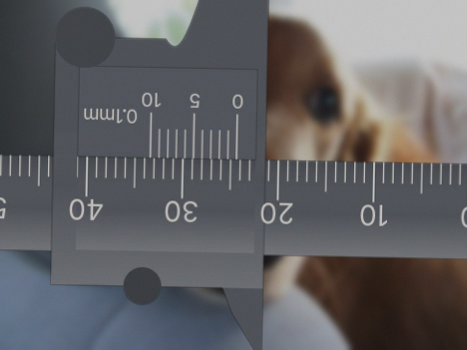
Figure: 24.4 mm
